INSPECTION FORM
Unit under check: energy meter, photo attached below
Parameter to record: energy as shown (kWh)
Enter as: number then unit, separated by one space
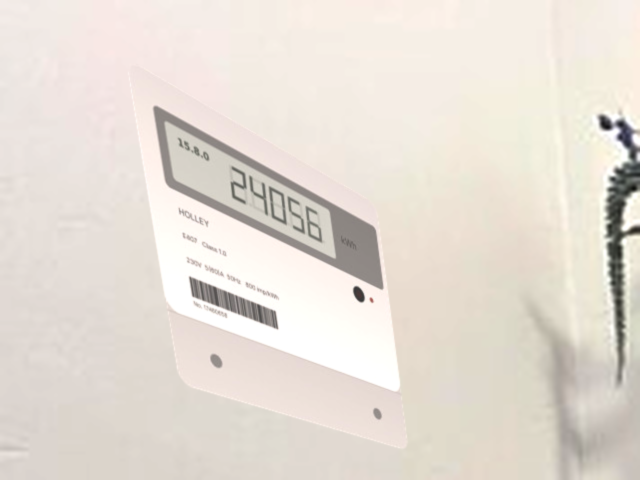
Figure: 24056 kWh
